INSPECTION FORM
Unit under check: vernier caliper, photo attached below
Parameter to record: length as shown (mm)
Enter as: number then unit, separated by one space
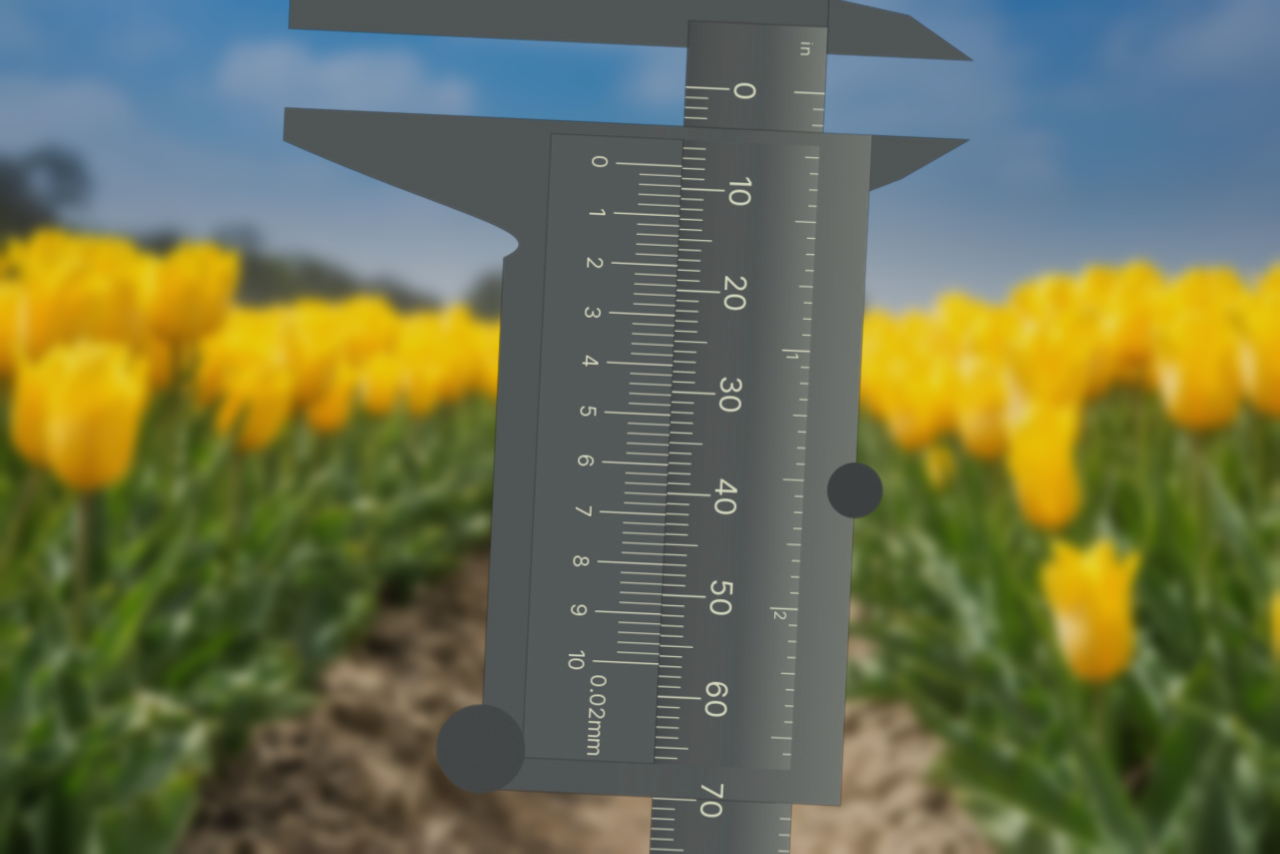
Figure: 7.8 mm
